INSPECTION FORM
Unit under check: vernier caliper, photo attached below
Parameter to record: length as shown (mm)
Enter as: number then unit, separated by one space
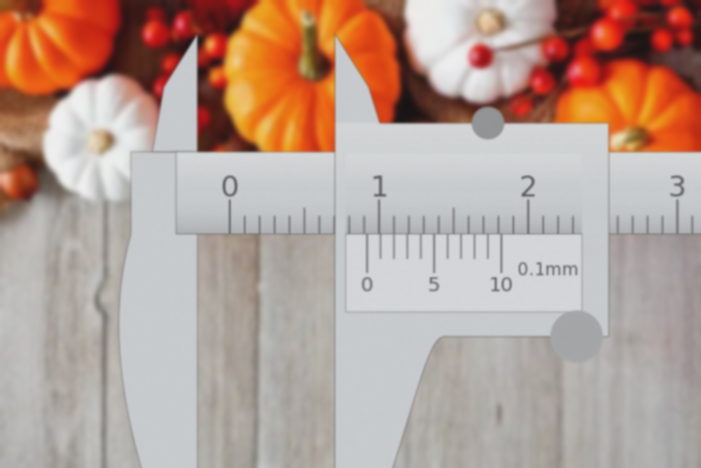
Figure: 9.2 mm
